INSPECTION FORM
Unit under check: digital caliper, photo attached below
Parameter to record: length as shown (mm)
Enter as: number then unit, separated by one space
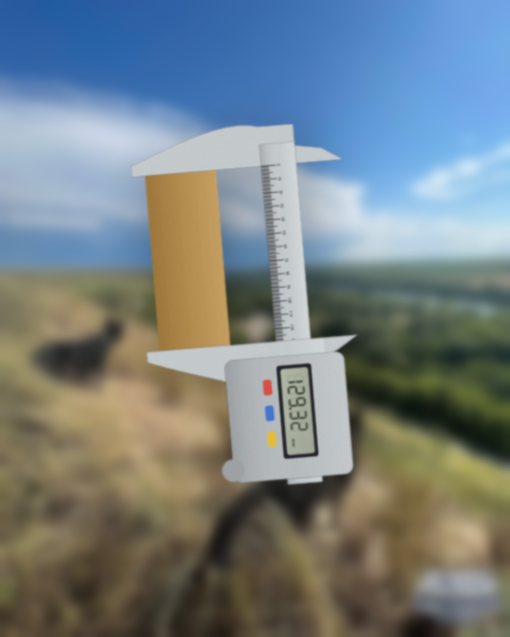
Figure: 129.32 mm
